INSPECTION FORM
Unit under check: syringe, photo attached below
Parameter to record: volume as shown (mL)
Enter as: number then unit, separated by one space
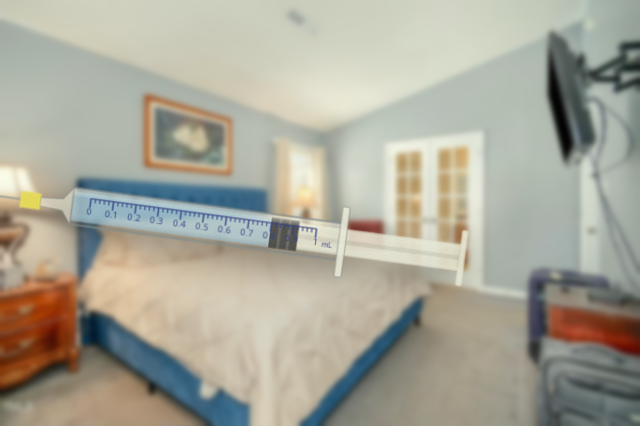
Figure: 0.8 mL
